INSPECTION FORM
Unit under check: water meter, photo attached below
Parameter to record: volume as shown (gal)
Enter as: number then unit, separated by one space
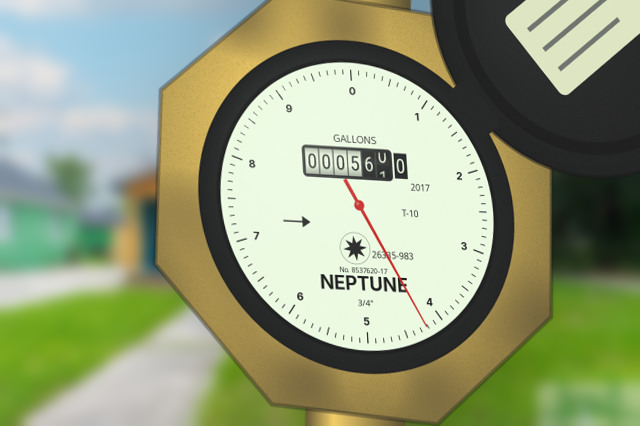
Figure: 5604.2 gal
